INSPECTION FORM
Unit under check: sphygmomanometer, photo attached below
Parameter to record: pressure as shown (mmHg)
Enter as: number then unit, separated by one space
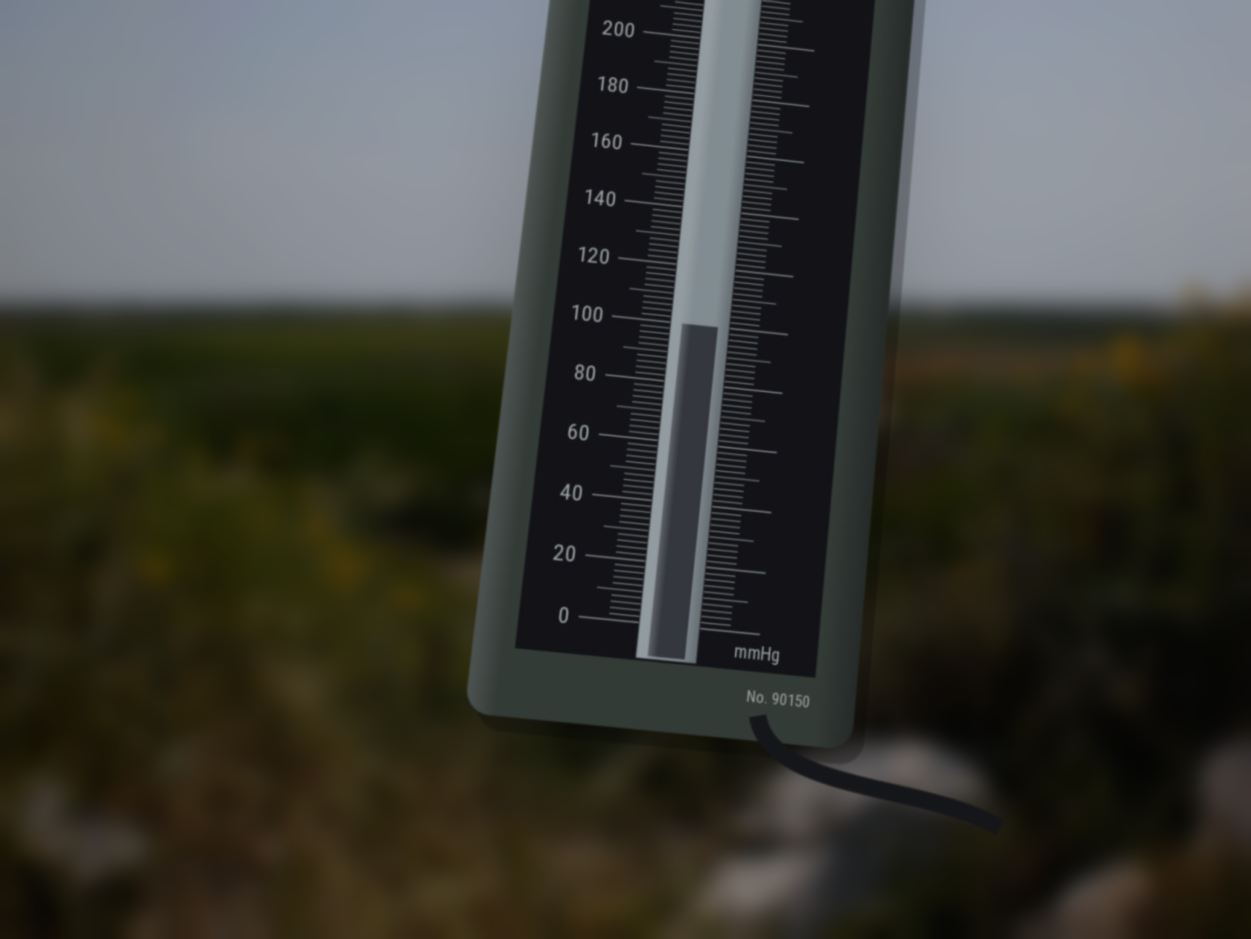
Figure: 100 mmHg
